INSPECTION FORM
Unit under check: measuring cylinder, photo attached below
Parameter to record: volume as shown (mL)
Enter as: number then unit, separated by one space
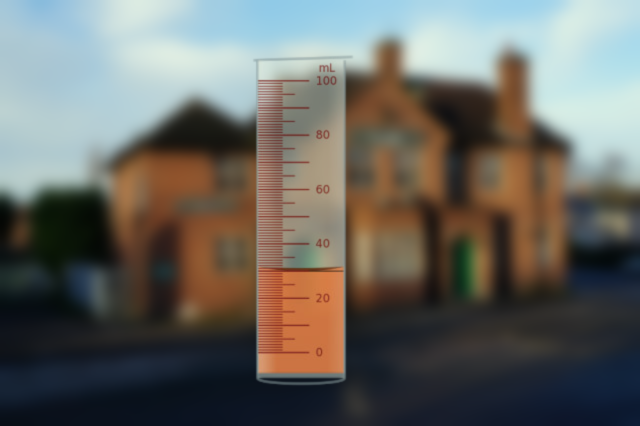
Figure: 30 mL
